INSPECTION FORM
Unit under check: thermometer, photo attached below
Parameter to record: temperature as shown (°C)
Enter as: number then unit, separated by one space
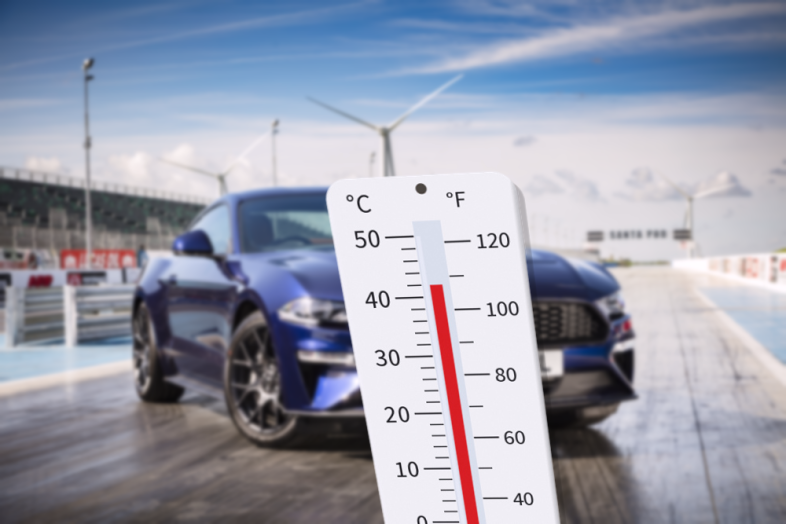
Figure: 42 °C
